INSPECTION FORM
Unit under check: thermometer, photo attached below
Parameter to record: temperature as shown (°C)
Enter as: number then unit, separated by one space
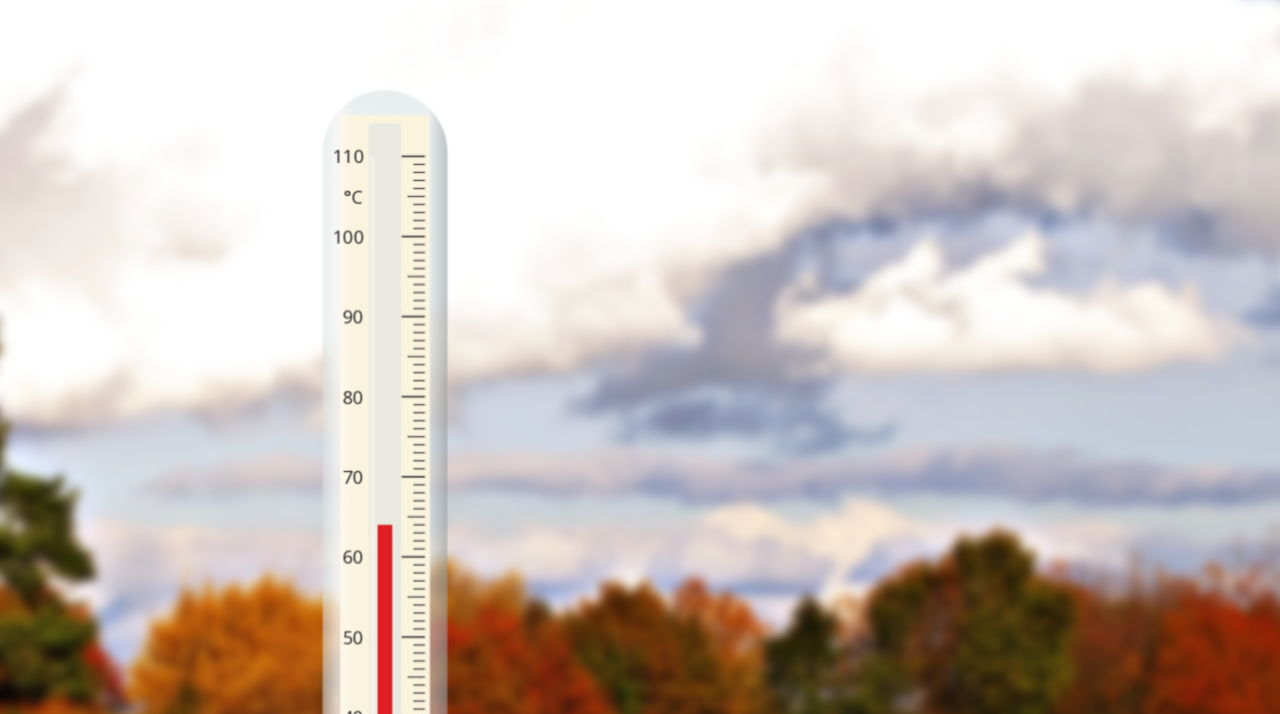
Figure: 64 °C
